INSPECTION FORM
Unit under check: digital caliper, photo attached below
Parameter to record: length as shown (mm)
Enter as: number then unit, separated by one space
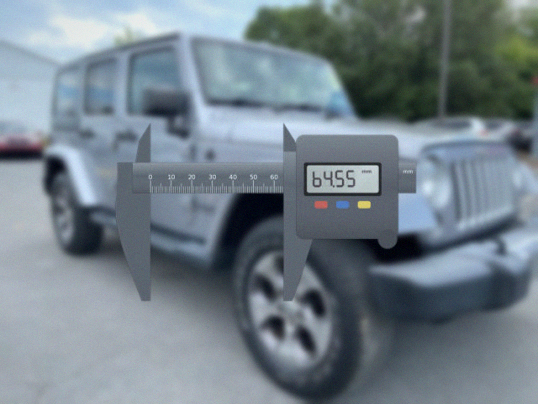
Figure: 64.55 mm
